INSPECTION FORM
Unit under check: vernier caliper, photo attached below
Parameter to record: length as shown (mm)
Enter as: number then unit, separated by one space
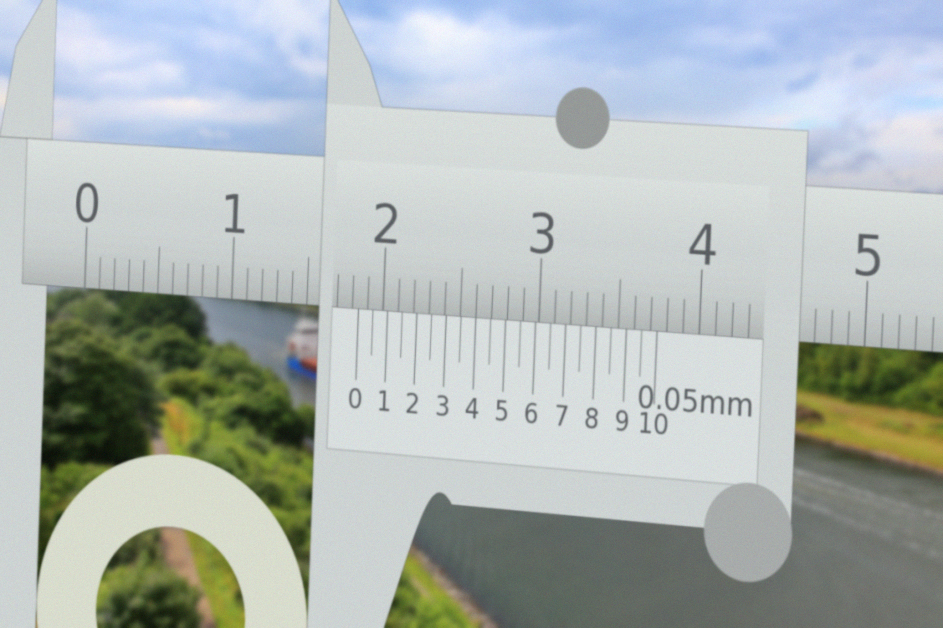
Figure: 18.4 mm
